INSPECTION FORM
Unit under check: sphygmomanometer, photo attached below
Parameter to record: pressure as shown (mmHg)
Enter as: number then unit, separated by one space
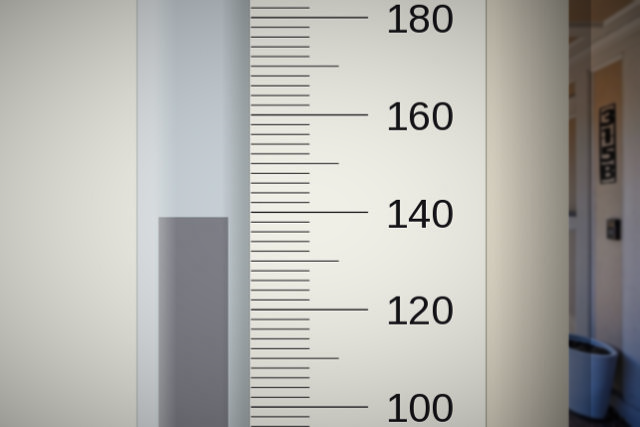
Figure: 139 mmHg
